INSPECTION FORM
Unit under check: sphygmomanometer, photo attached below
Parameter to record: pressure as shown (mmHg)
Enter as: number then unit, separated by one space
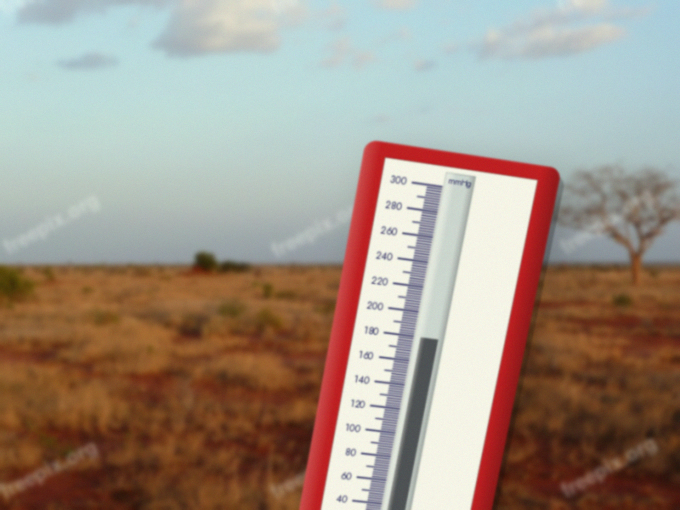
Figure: 180 mmHg
